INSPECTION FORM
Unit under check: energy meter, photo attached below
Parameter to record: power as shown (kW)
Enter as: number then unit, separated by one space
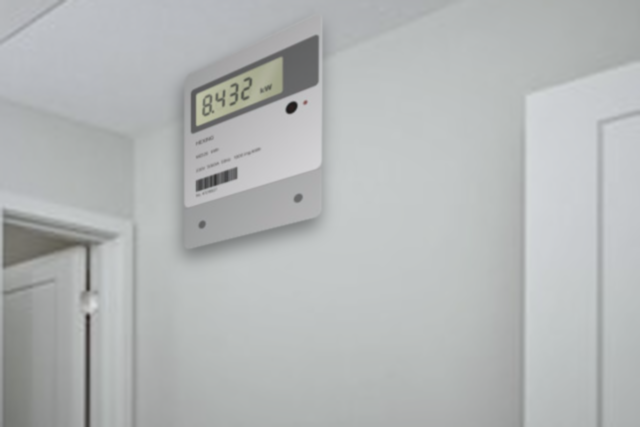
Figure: 8.432 kW
